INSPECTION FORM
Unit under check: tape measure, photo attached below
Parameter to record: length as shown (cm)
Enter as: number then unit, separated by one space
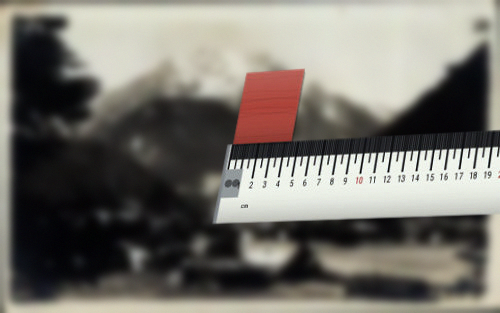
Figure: 4.5 cm
